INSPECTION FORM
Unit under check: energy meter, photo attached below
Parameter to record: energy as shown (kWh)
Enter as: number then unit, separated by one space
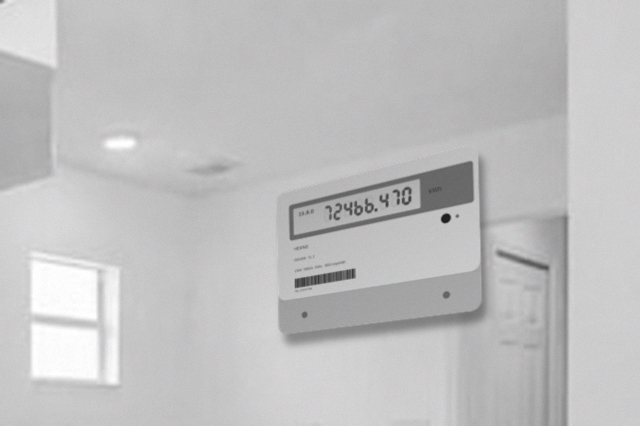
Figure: 72466.470 kWh
